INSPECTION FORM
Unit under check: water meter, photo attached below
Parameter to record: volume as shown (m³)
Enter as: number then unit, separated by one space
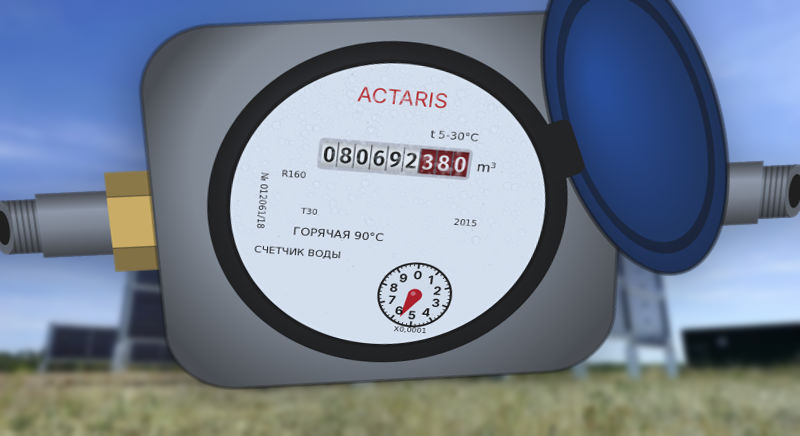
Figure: 80692.3805 m³
